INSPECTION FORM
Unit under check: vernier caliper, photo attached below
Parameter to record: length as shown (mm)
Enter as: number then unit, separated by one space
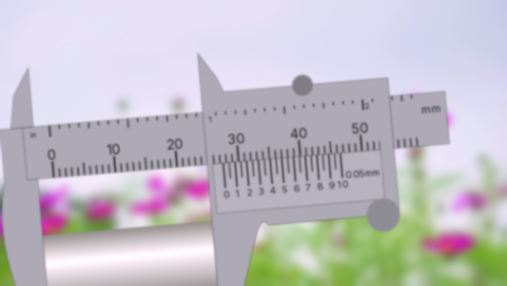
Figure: 27.5 mm
